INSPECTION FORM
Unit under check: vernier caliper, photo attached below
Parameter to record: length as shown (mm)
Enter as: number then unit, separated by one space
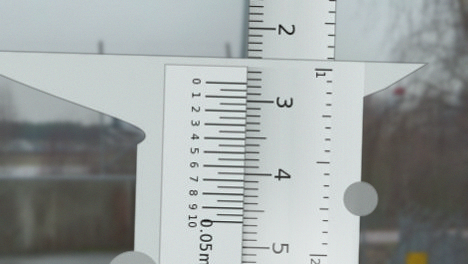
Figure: 27.6 mm
